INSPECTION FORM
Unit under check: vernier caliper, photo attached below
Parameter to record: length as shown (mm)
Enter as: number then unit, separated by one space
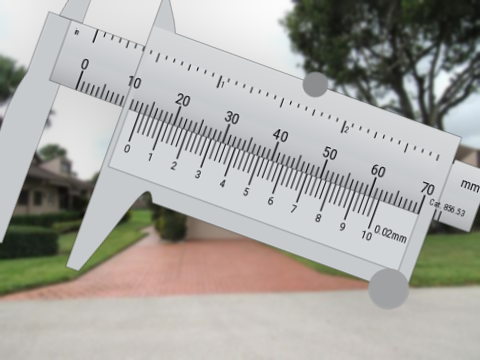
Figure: 13.0 mm
